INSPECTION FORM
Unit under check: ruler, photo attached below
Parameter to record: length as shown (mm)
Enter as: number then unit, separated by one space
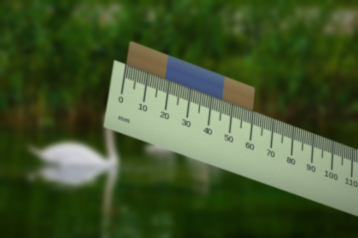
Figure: 60 mm
